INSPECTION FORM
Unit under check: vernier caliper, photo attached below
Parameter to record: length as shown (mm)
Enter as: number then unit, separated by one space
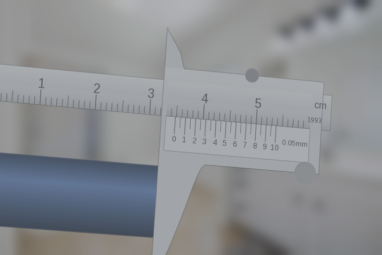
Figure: 34.8 mm
